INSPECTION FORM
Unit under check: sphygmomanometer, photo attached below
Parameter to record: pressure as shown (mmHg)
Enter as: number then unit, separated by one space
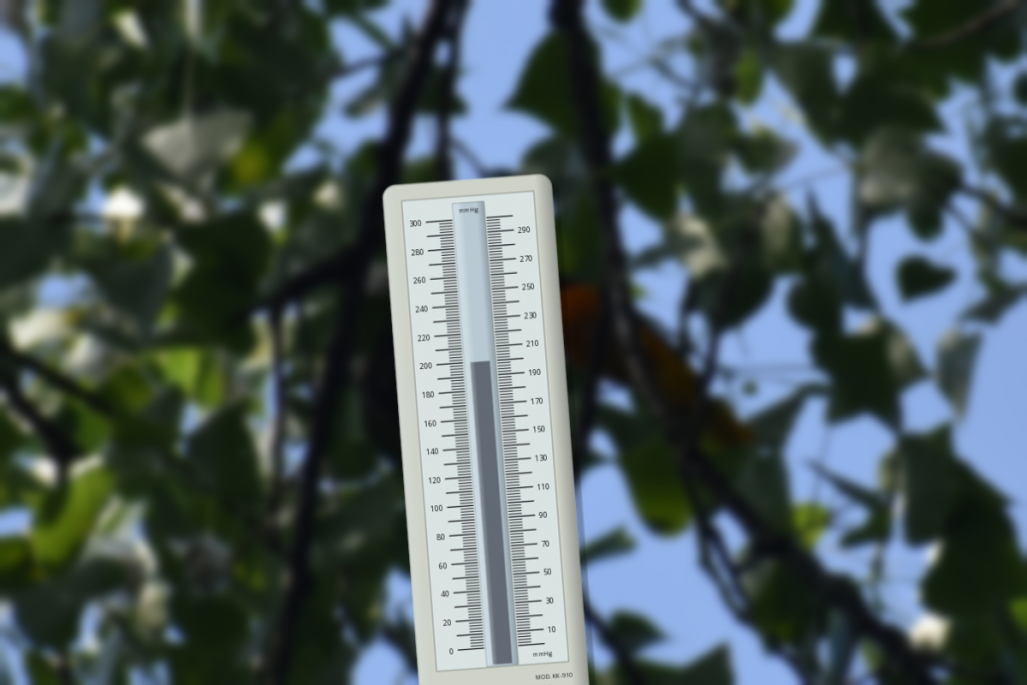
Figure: 200 mmHg
